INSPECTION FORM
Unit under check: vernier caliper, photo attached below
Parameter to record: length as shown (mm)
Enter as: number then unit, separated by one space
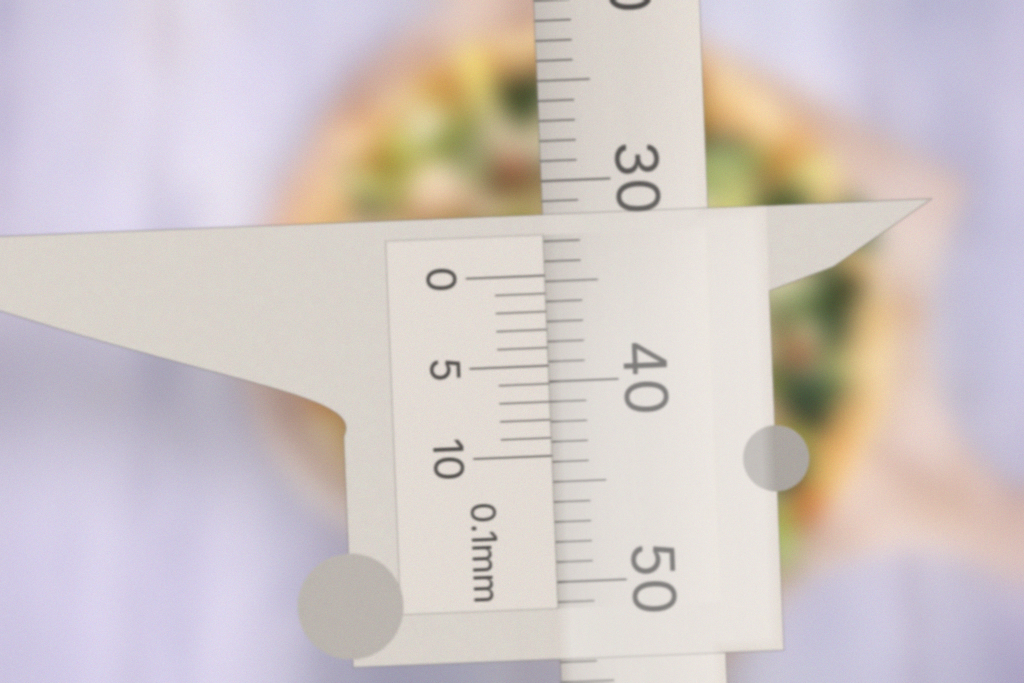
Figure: 34.7 mm
